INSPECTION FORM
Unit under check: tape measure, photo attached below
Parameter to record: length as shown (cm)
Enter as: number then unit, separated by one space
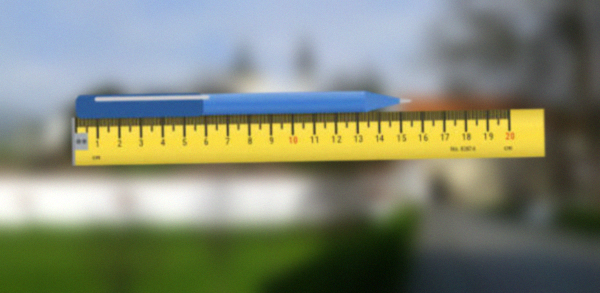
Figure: 15.5 cm
